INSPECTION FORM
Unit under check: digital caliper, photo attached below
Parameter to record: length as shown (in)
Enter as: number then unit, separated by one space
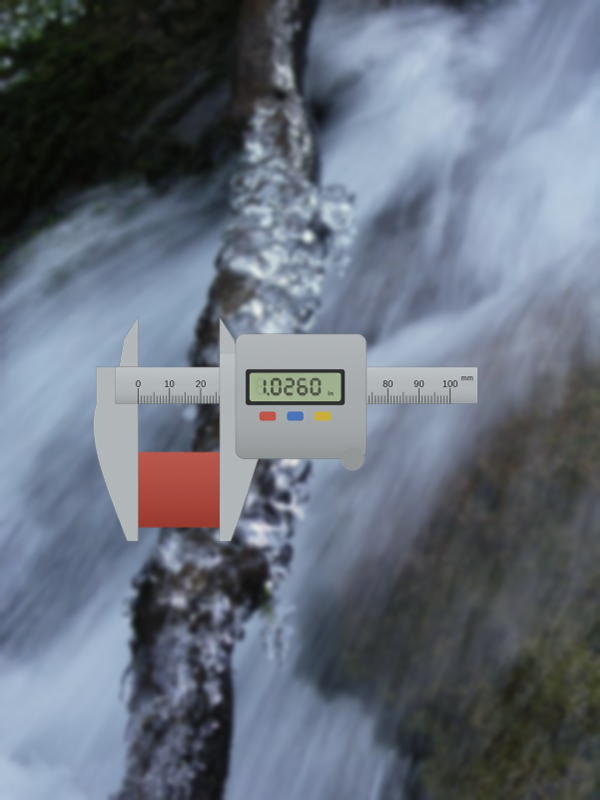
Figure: 1.0260 in
